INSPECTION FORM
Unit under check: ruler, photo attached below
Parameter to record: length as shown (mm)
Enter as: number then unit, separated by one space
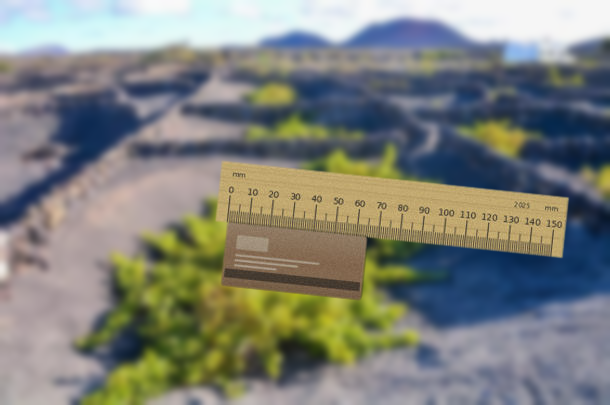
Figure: 65 mm
